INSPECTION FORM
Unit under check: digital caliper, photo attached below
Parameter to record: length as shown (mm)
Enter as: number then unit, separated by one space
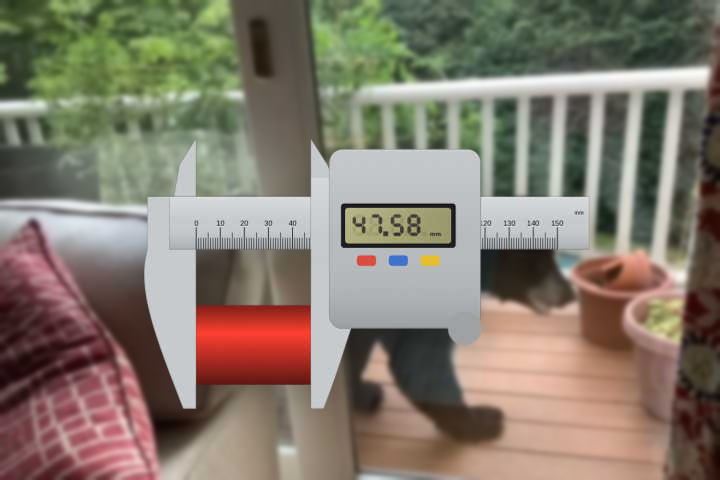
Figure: 47.58 mm
